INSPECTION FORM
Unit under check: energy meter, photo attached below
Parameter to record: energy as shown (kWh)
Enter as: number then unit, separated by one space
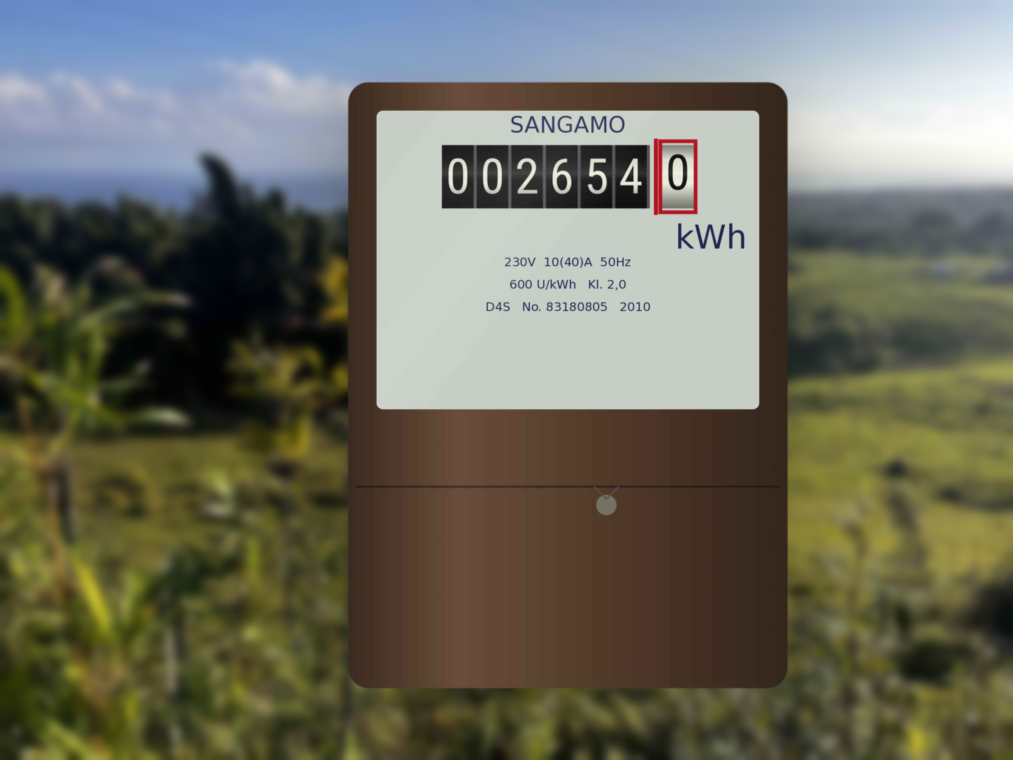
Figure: 2654.0 kWh
